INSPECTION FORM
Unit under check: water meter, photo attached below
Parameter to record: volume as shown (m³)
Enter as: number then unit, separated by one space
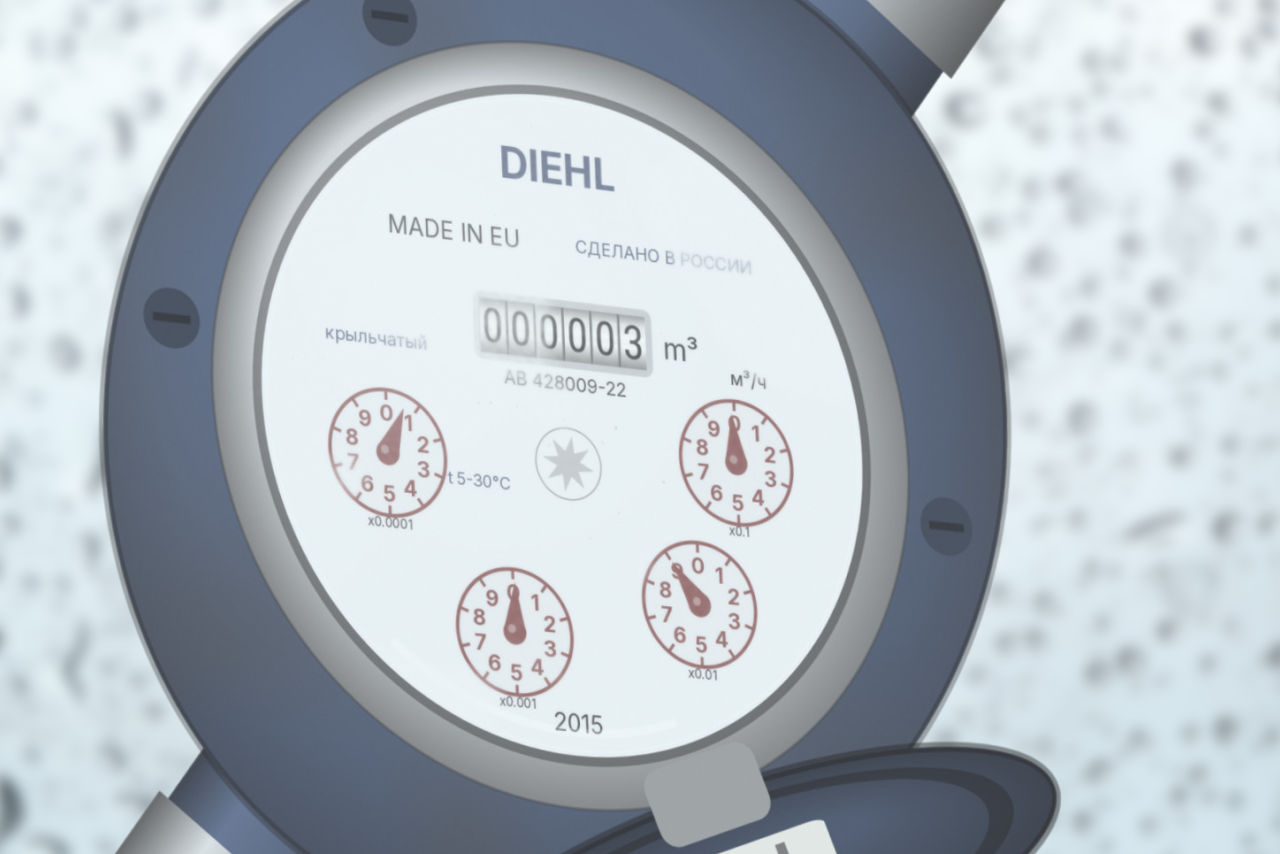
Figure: 2.9900 m³
